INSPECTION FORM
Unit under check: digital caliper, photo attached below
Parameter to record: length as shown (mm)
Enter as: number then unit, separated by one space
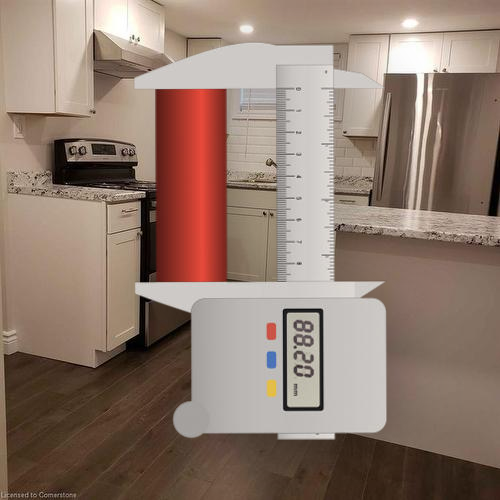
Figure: 88.20 mm
